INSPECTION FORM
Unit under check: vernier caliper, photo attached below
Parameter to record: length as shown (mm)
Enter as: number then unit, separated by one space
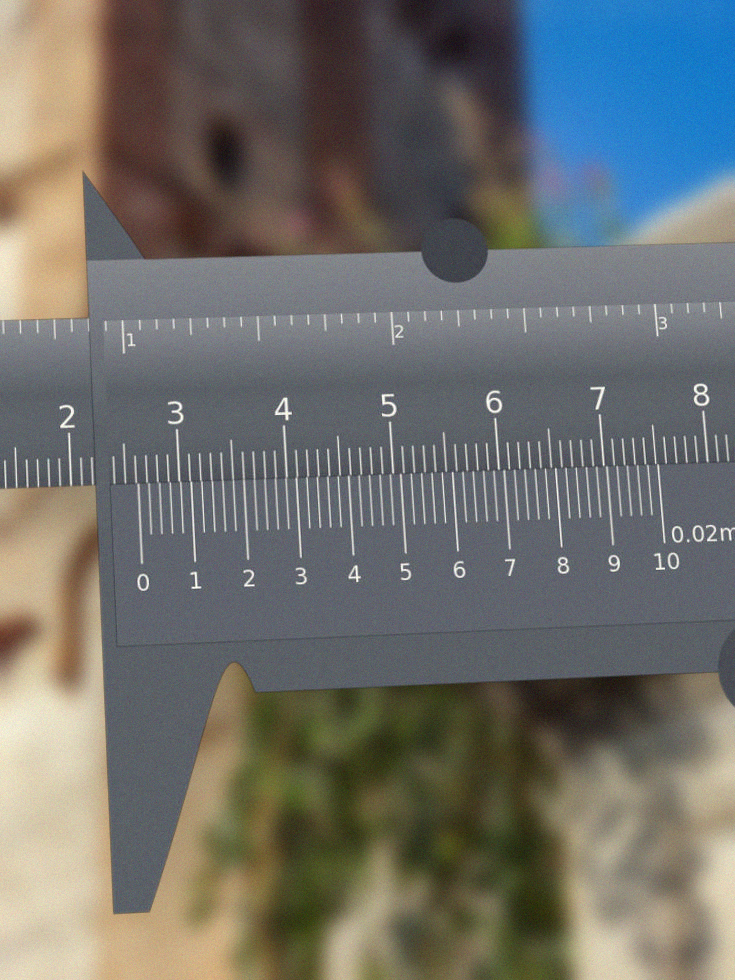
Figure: 26.2 mm
